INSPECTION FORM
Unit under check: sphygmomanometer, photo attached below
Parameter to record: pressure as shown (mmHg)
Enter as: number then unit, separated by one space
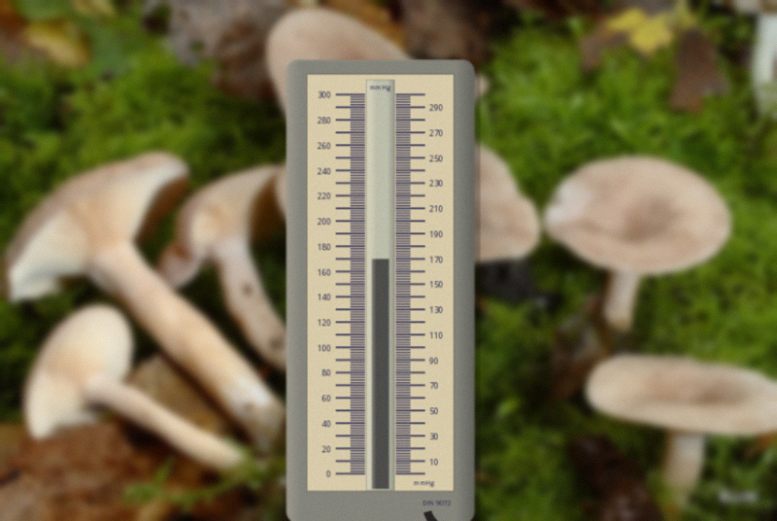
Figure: 170 mmHg
